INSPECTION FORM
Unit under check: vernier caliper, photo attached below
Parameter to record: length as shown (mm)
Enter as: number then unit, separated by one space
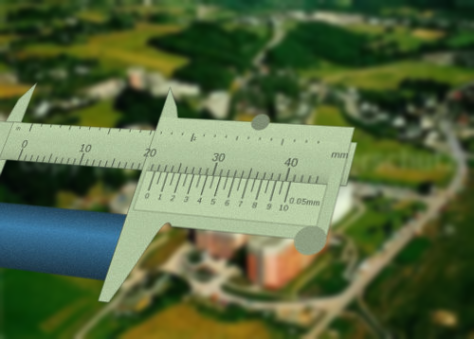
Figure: 21.6 mm
